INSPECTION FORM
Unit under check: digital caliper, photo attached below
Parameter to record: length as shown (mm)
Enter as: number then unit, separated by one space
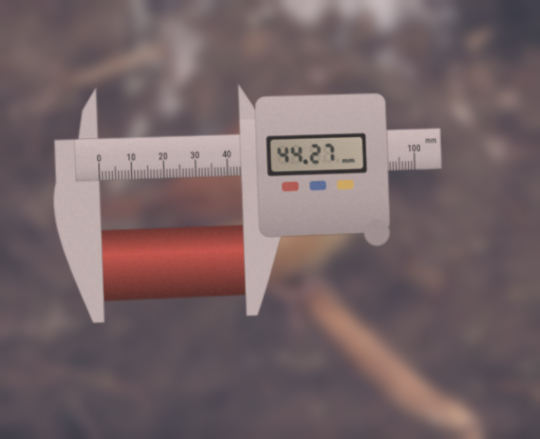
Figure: 44.27 mm
